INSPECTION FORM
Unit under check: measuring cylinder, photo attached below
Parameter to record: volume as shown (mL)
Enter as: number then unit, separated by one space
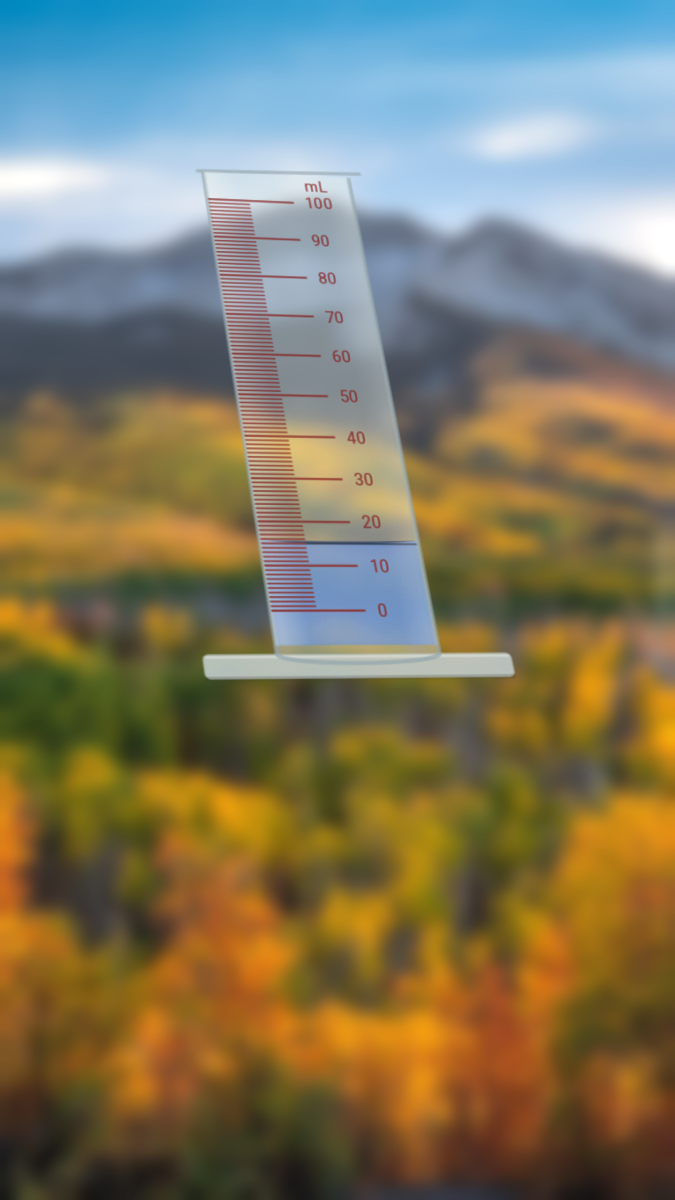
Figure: 15 mL
